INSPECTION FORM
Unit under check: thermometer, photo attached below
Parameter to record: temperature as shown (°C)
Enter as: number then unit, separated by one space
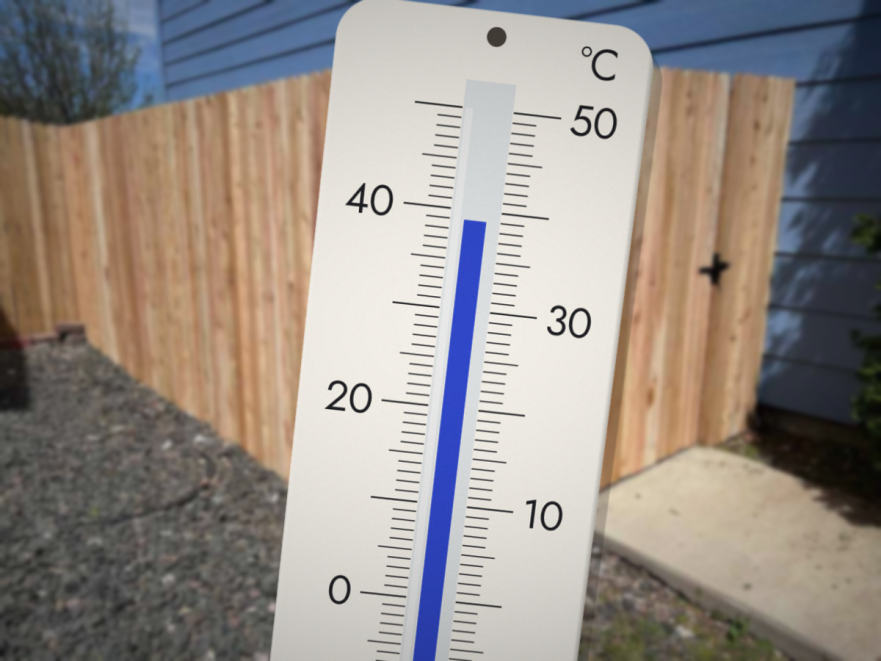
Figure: 39 °C
